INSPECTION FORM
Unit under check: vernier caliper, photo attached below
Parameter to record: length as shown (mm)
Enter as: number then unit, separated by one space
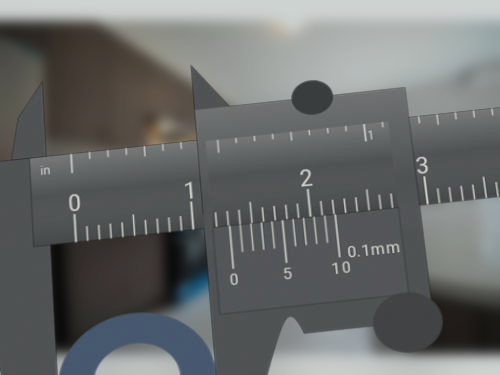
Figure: 13.1 mm
